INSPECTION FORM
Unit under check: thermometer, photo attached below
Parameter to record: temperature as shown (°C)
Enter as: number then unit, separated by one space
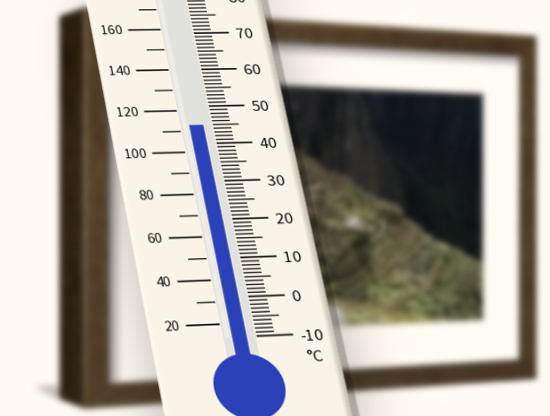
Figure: 45 °C
